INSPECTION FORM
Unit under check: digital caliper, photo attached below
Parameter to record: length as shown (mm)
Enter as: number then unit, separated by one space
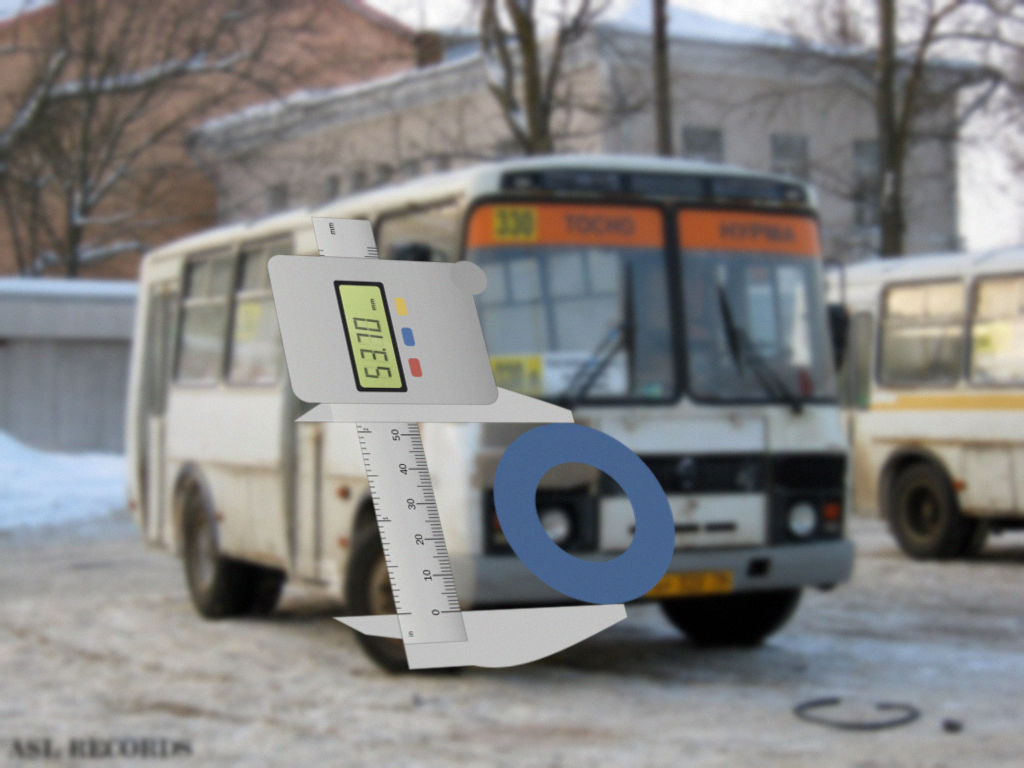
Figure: 53.70 mm
